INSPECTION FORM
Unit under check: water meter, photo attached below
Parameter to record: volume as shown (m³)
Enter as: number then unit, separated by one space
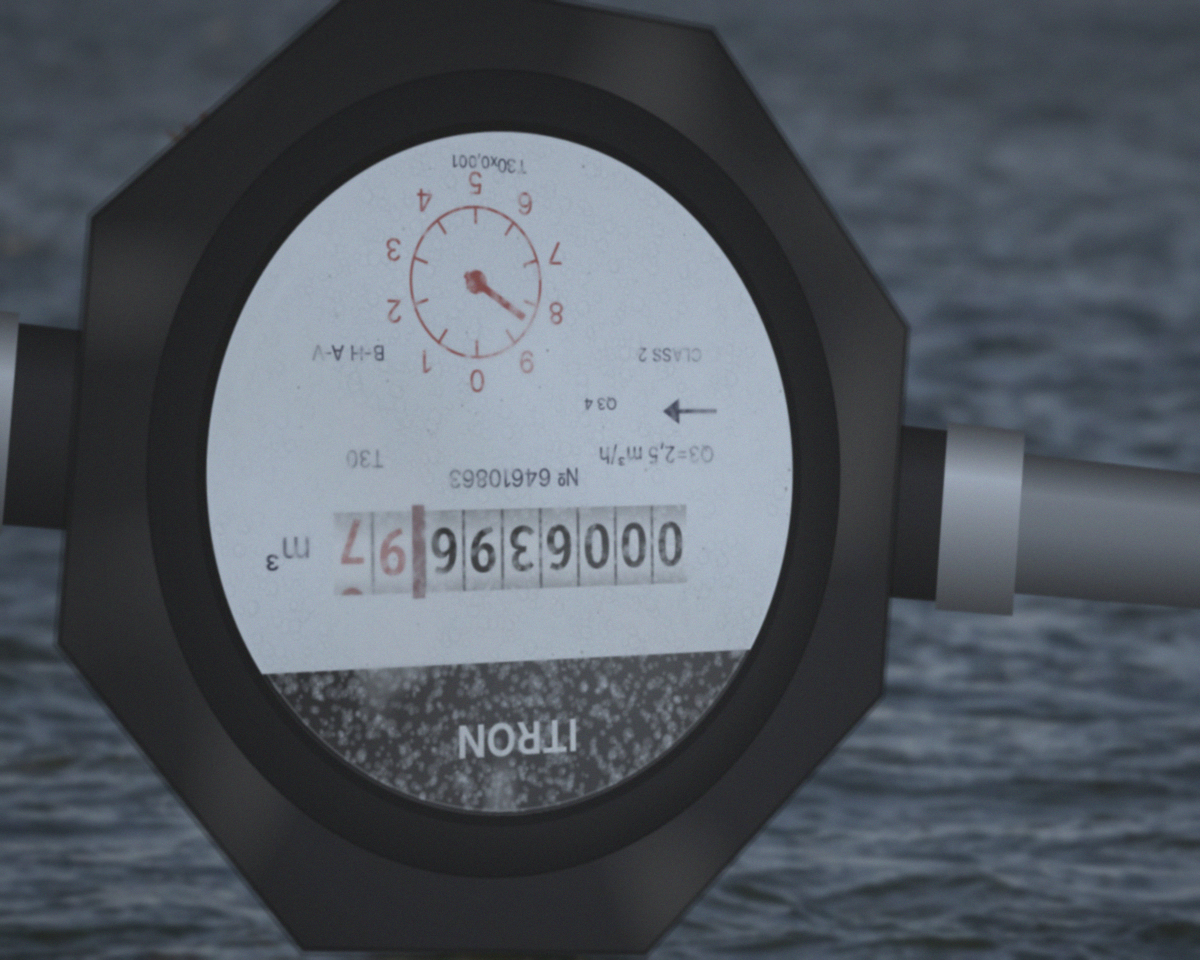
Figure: 6396.968 m³
